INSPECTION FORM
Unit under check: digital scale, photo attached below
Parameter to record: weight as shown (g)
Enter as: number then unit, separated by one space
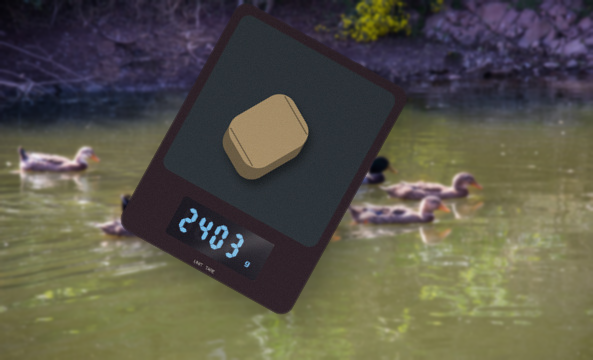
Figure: 2403 g
